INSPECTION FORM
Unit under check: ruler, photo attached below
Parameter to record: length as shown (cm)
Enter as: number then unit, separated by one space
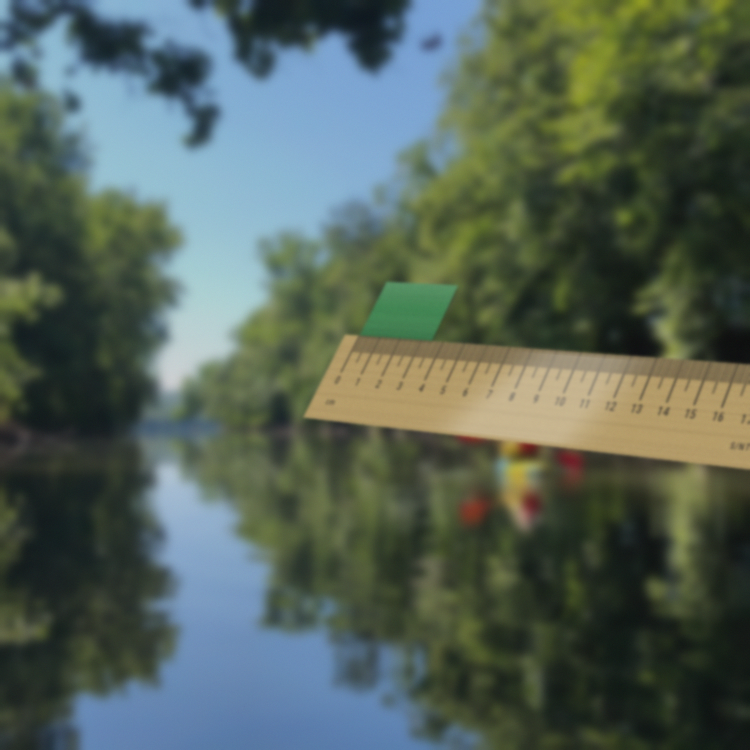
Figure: 3.5 cm
